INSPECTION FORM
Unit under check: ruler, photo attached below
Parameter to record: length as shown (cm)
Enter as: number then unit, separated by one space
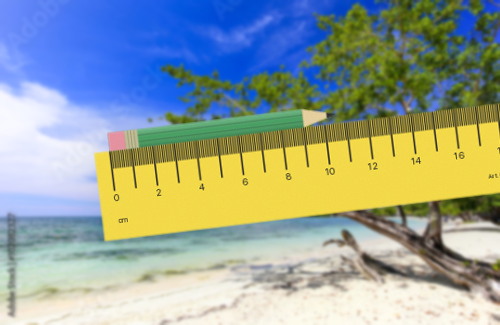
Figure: 10.5 cm
